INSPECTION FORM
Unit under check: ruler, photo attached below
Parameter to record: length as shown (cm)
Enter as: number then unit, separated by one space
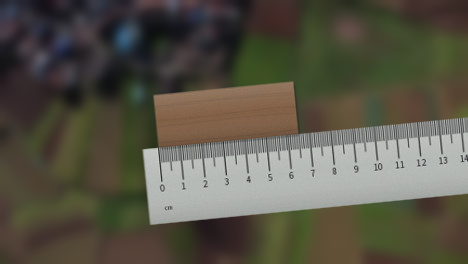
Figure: 6.5 cm
